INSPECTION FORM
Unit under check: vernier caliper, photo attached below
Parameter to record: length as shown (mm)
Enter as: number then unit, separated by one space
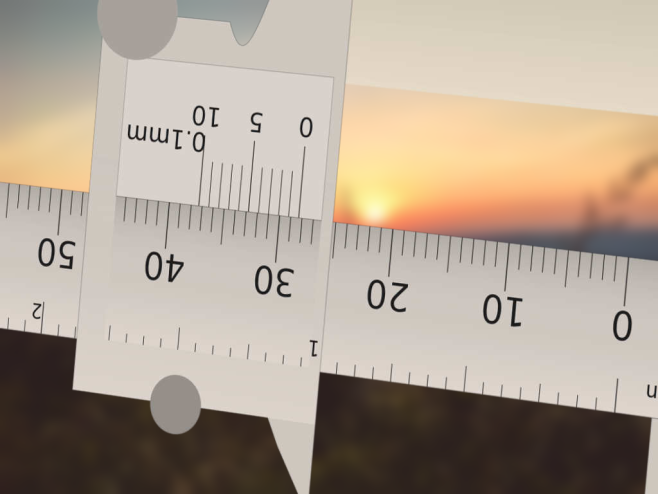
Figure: 28.3 mm
